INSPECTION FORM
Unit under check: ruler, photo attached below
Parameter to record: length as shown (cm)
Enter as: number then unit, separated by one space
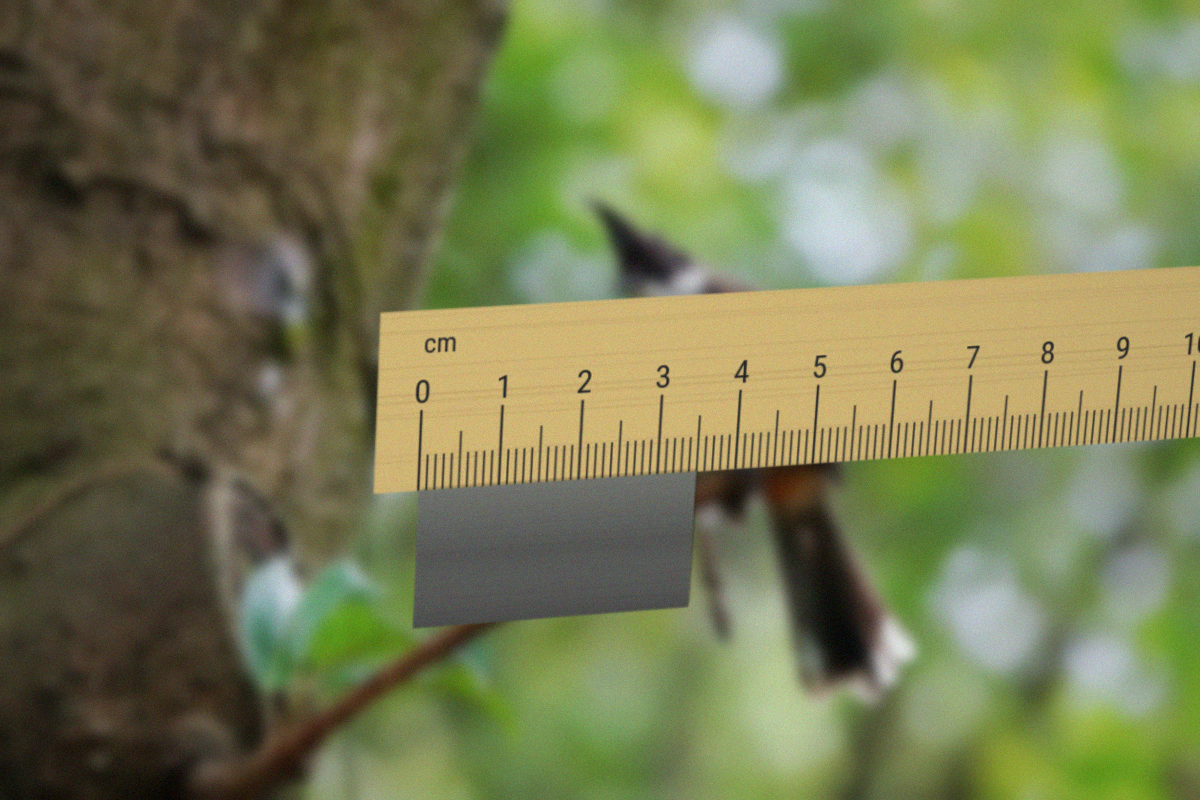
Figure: 3.5 cm
